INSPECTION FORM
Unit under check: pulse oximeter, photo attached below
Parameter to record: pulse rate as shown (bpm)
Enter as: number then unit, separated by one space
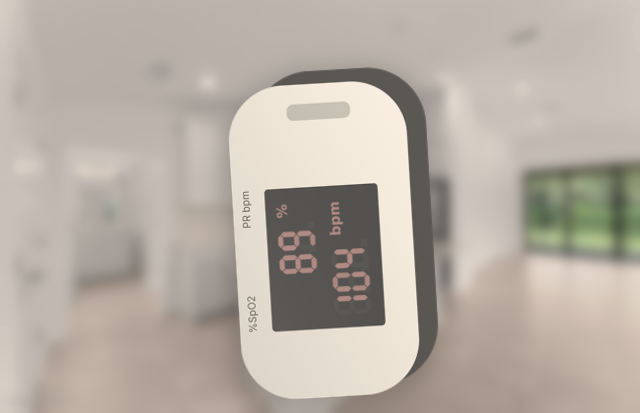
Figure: 104 bpm
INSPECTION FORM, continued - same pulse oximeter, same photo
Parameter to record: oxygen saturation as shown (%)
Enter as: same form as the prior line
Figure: 89 %
